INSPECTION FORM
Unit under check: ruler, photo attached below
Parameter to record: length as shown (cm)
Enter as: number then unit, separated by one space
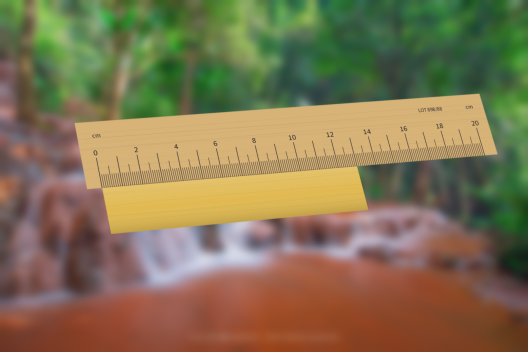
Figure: 13 cm
